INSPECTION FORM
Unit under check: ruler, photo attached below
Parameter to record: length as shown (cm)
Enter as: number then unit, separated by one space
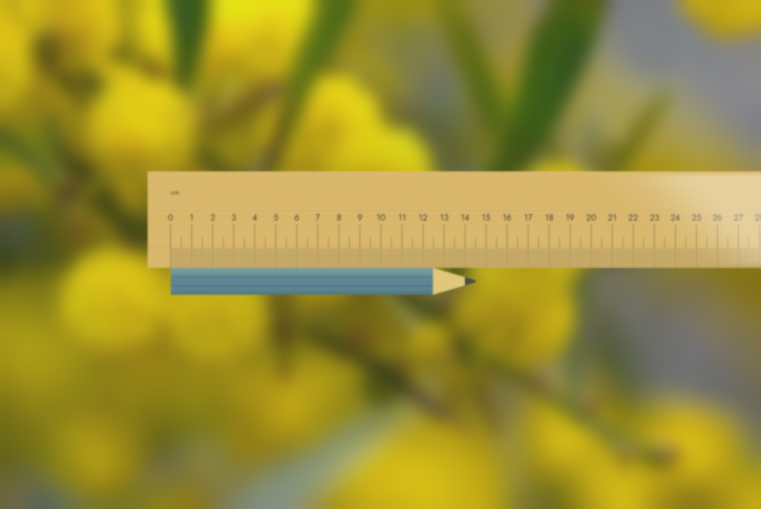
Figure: 14.5 cm
